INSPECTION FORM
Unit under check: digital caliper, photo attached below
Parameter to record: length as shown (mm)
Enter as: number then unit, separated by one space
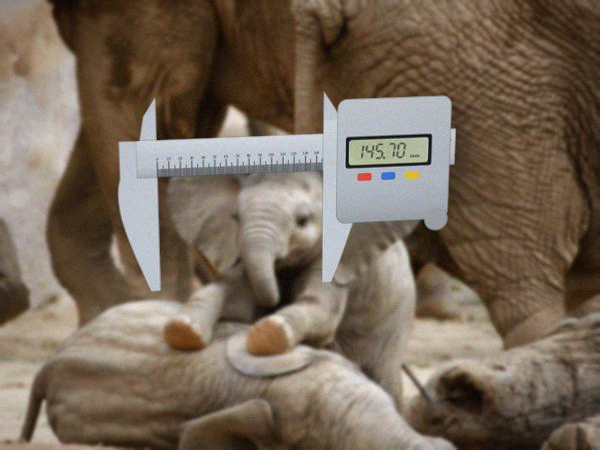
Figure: 145.70 mm
